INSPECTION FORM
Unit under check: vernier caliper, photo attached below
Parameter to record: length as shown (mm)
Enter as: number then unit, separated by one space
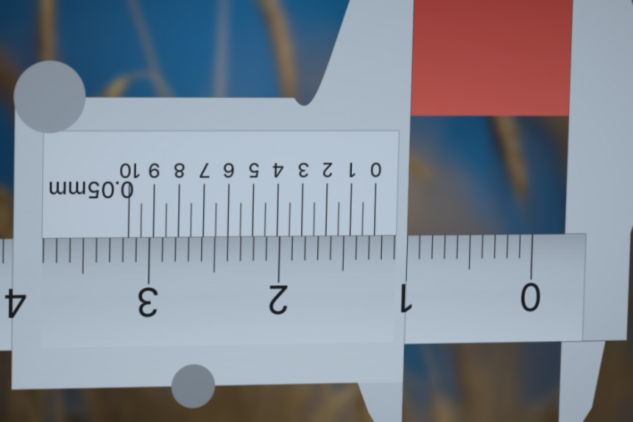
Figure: 12.6 mm
